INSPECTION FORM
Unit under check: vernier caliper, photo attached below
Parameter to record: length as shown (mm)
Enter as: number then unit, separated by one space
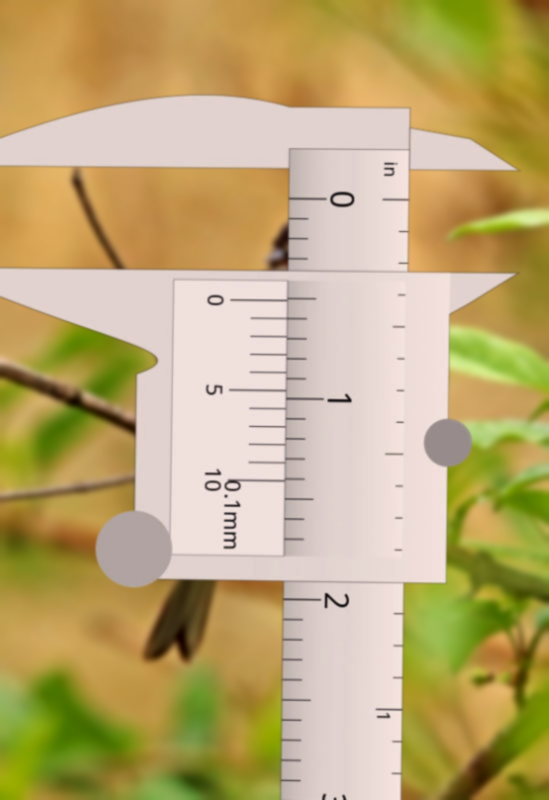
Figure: 5.1 mm
